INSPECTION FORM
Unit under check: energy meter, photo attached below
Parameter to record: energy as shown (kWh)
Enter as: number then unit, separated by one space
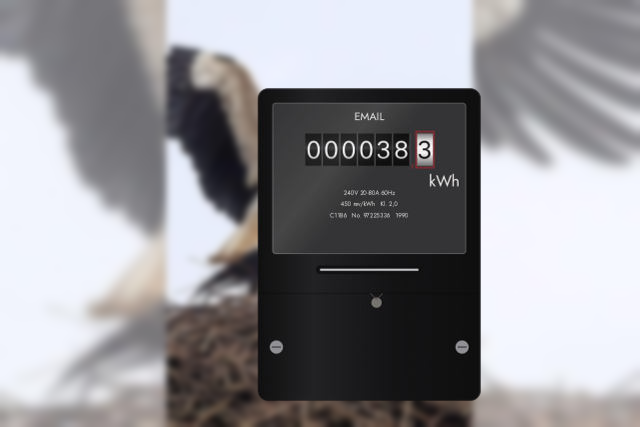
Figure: 38.3 kWh
